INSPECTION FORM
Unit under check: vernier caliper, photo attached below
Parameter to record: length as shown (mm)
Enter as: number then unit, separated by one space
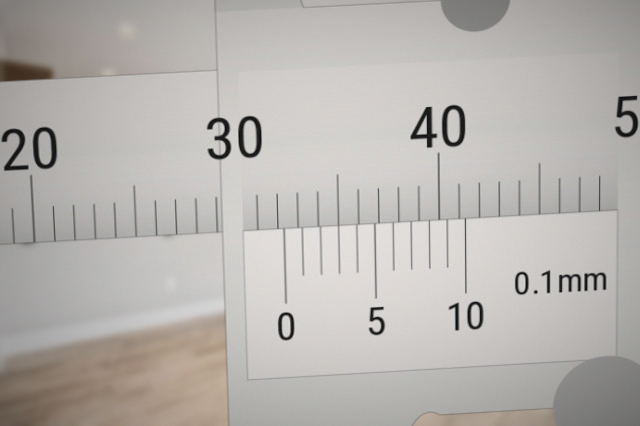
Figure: 32.3 mm
